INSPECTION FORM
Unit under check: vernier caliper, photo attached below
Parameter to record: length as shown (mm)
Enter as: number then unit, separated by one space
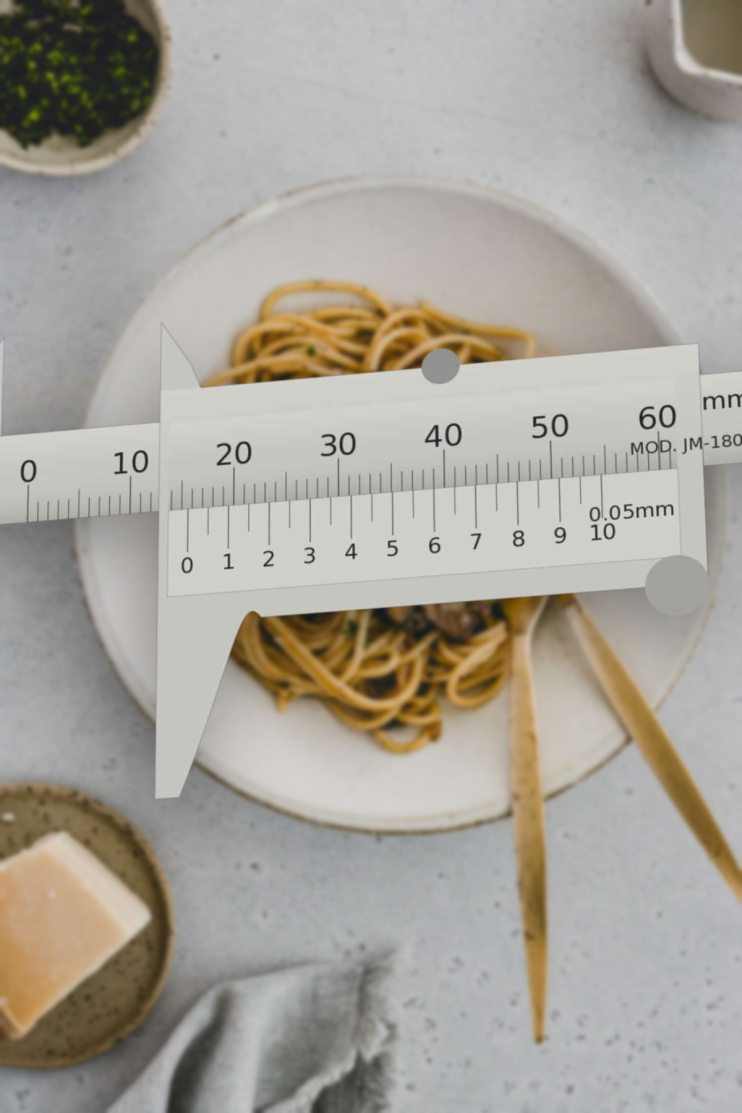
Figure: 15.6 mm
